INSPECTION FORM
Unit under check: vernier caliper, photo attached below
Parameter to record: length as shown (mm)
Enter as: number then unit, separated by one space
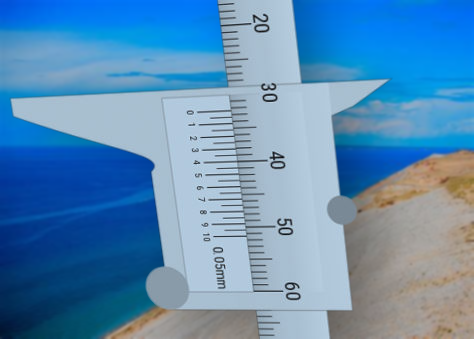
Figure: 32.4 mm
